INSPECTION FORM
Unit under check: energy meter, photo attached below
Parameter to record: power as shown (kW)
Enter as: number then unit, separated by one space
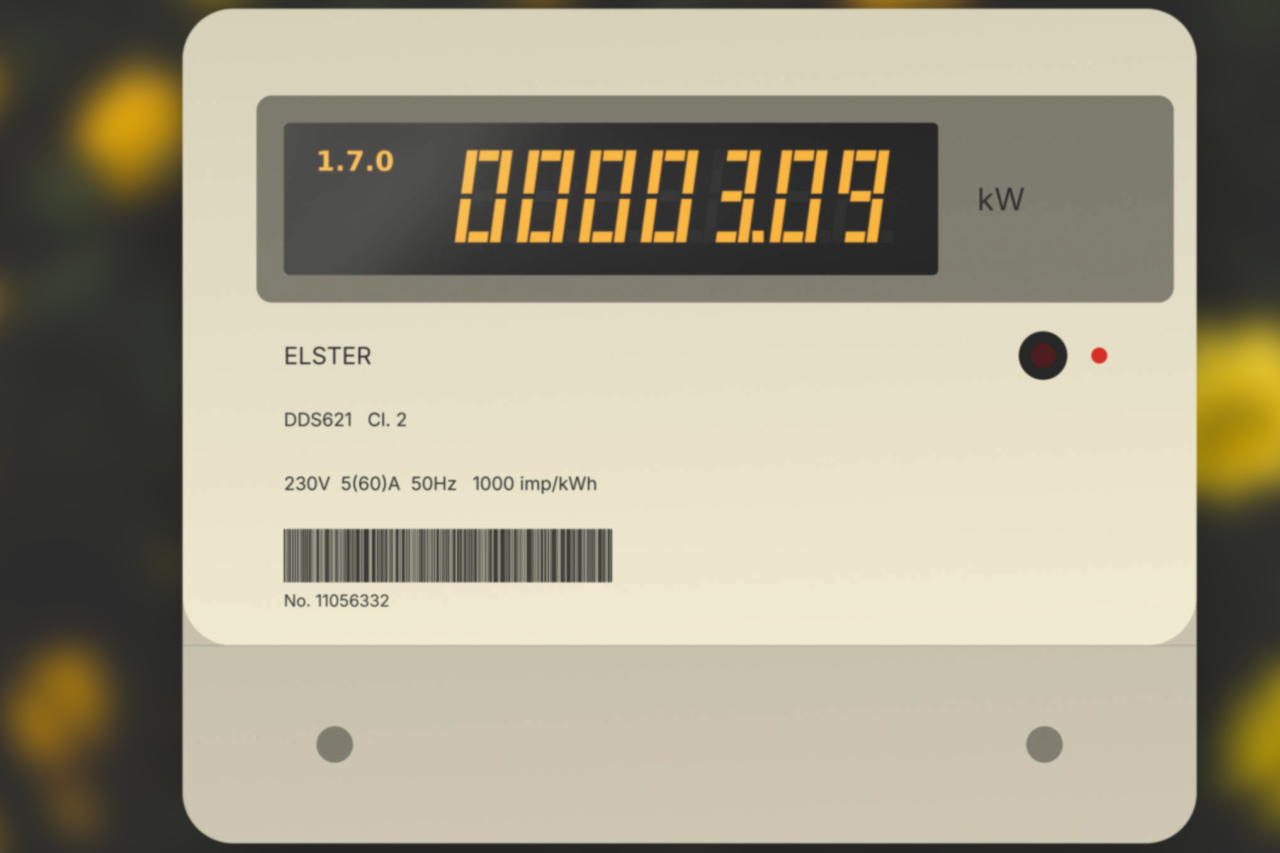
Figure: 3.09 kW
